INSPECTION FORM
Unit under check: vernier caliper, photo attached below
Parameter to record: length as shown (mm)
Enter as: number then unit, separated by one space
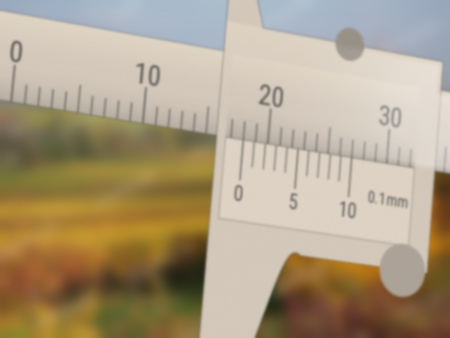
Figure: 18.0 mm
